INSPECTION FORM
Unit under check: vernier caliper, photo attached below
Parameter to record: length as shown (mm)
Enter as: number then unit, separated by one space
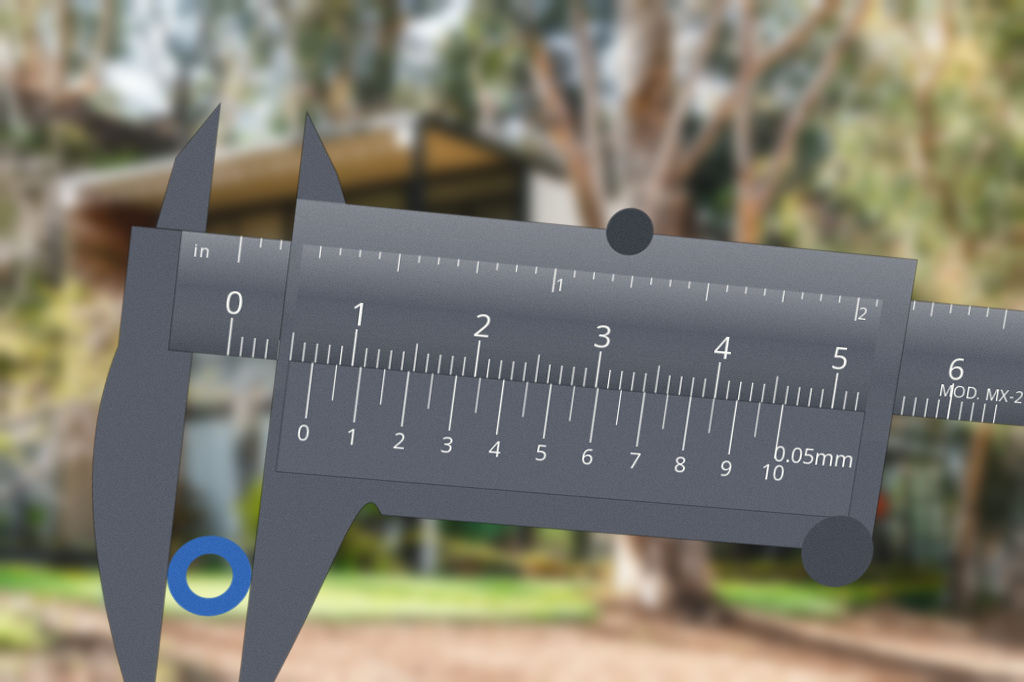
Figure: 6.8 mm
